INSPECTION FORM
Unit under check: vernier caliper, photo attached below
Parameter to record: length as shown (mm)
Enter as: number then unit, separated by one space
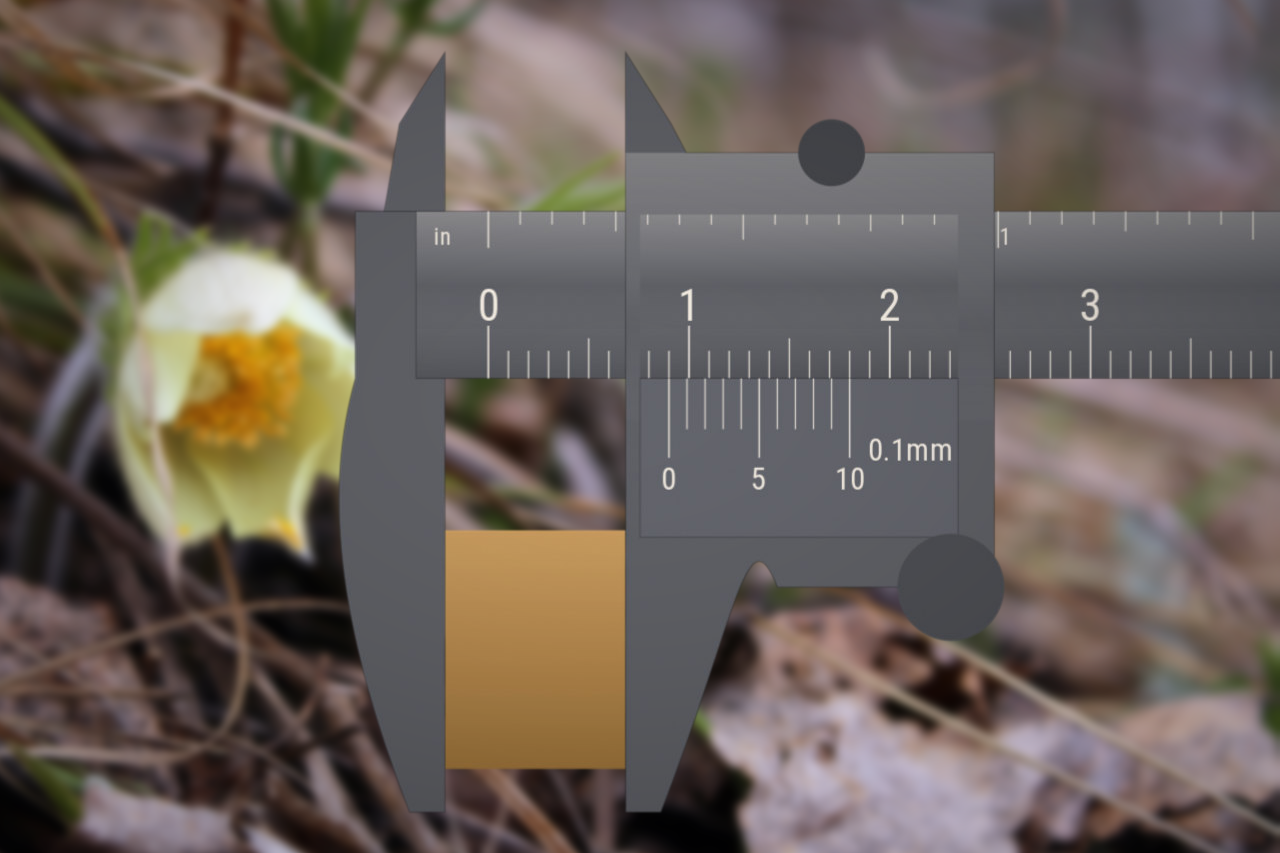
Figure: 9.0 mm
